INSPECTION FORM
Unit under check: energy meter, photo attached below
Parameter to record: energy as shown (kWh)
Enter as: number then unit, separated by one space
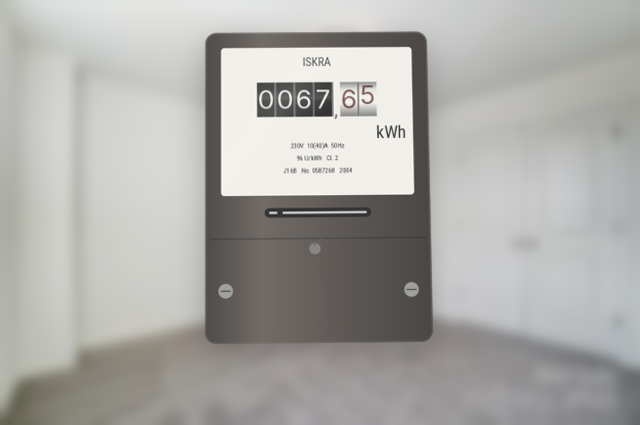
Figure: 67.65 kWh
